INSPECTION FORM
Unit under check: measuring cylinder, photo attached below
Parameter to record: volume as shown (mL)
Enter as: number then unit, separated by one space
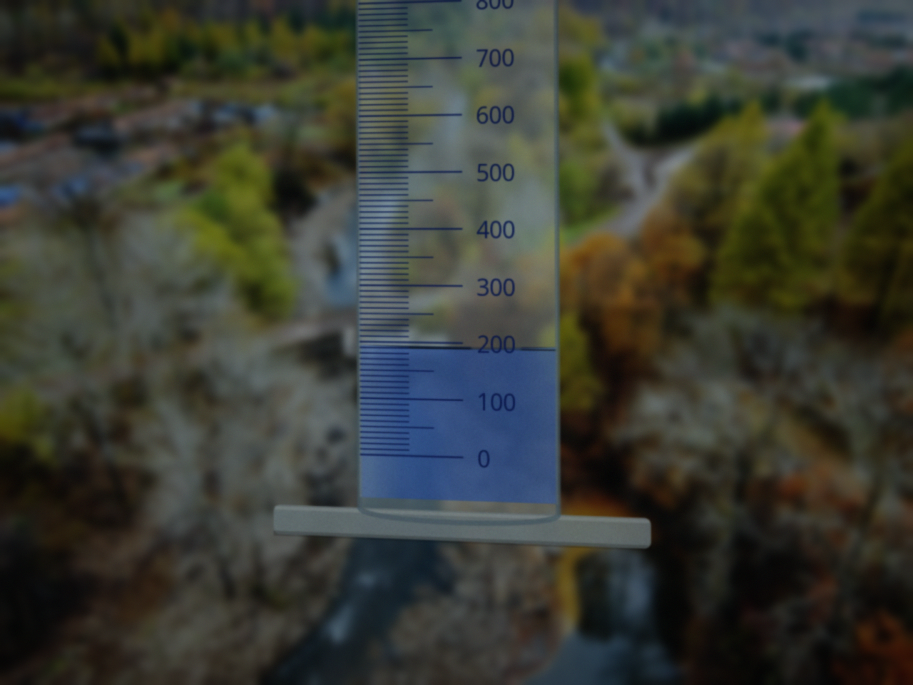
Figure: 190 mL
